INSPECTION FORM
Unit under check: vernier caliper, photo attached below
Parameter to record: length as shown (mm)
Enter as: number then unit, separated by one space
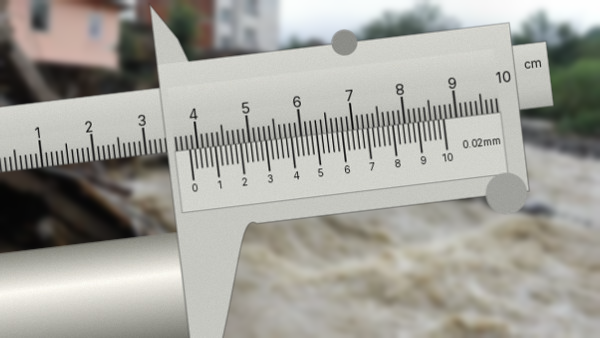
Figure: 38.5 mm
